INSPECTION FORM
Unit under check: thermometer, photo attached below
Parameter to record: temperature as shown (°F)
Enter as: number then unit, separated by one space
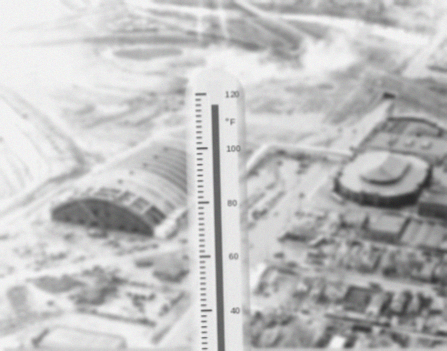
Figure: 116 °F
